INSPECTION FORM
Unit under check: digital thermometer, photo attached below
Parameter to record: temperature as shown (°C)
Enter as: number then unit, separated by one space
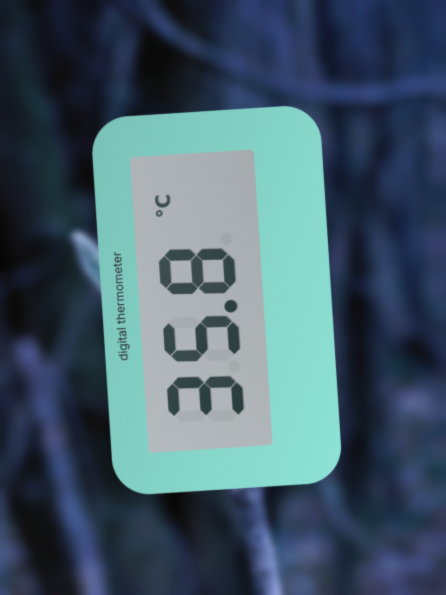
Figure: 35.8 °C
